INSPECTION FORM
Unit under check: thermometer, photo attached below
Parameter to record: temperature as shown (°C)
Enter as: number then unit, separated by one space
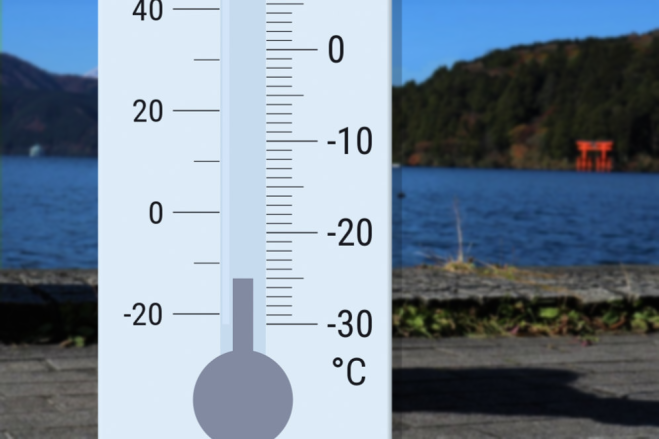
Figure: -25 °C
